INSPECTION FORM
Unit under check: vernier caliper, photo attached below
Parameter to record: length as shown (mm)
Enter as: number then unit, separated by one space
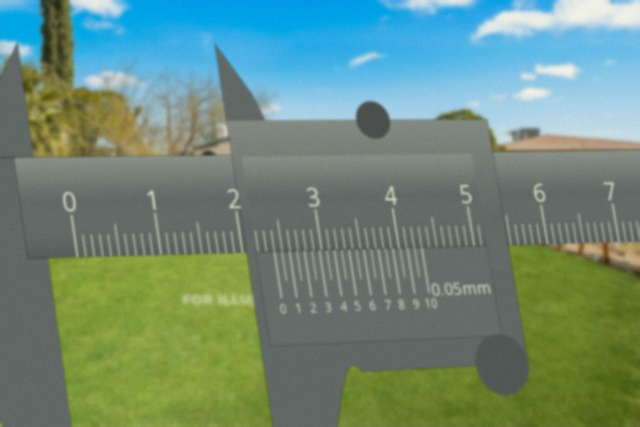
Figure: 24.0 mm
